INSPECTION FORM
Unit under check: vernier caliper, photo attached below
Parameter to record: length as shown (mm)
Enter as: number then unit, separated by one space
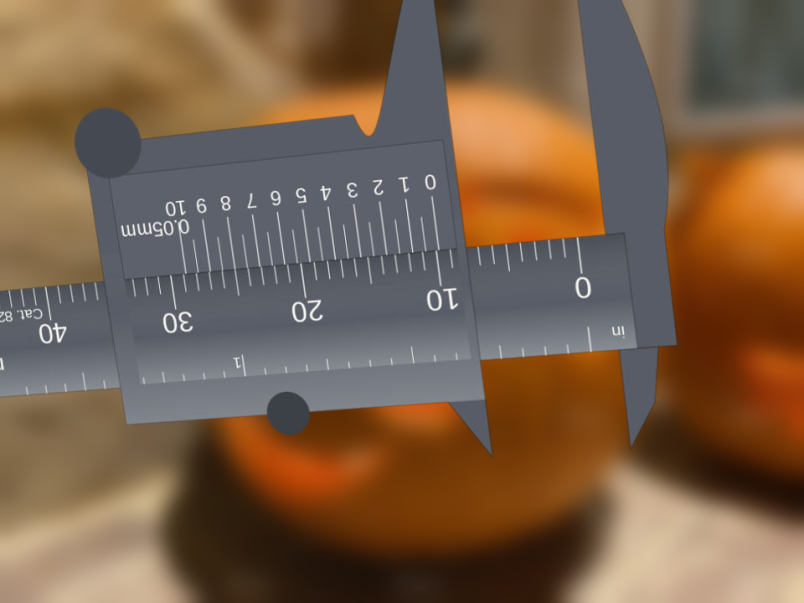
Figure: 9.8 mm
